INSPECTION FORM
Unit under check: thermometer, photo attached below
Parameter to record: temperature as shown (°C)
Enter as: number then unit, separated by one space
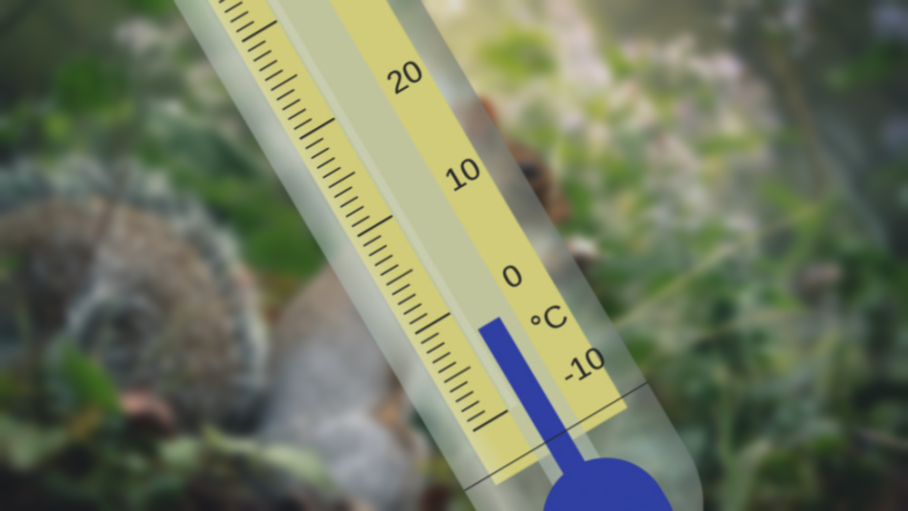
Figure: -2.5 °C
